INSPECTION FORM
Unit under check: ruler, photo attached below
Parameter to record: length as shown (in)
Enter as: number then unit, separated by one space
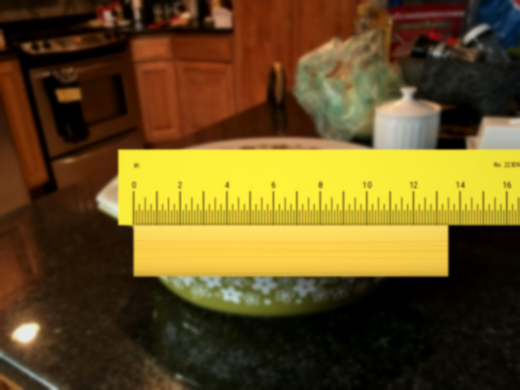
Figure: 13.5 in
